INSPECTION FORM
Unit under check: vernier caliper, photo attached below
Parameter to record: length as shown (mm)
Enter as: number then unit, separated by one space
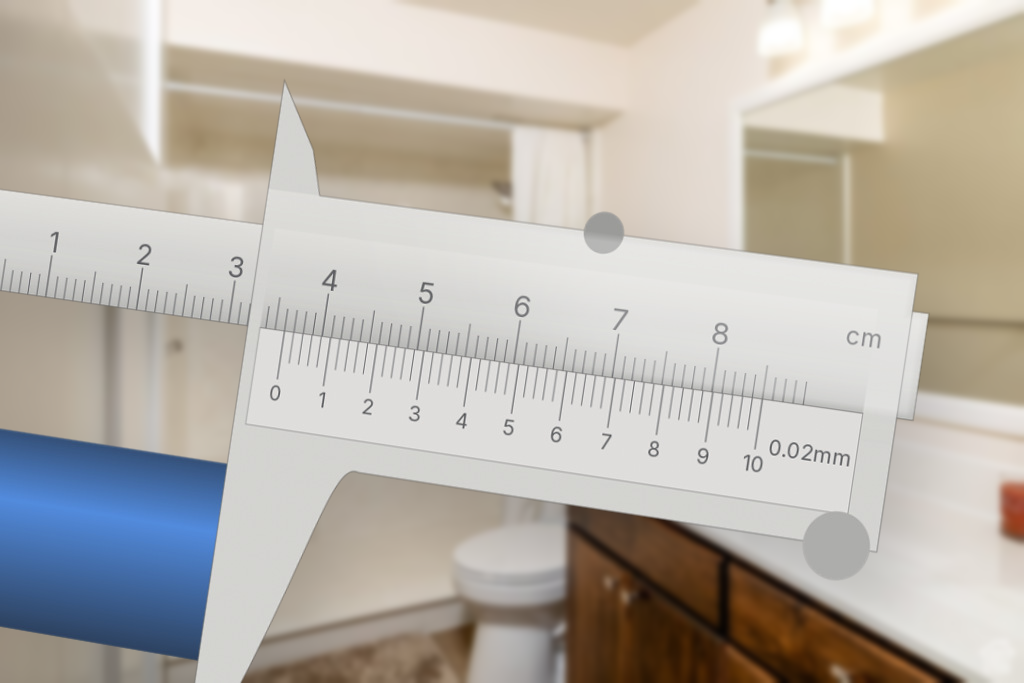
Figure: 36.0 mm
